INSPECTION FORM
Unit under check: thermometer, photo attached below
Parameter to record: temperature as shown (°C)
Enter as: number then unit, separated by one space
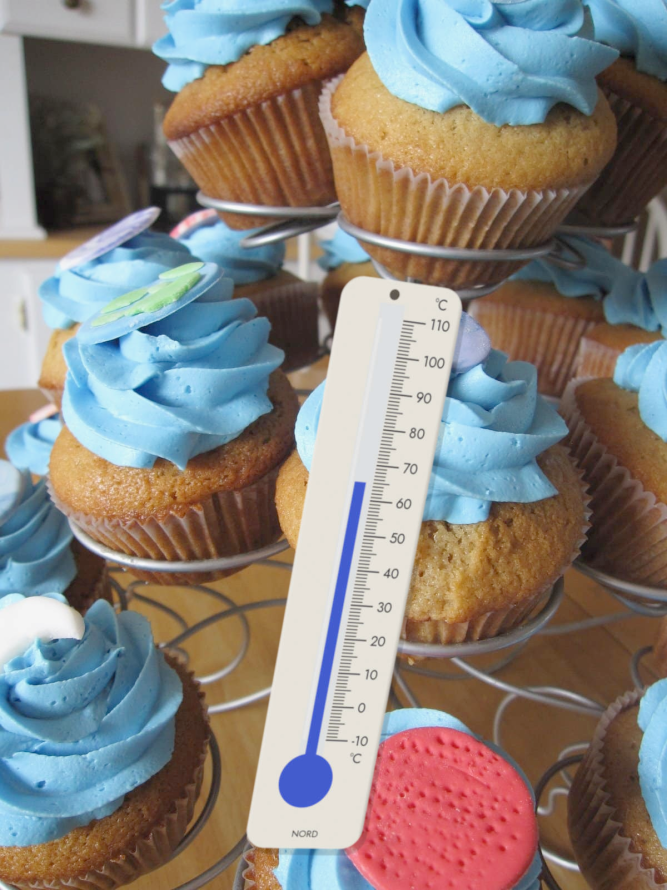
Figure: 65 °C
